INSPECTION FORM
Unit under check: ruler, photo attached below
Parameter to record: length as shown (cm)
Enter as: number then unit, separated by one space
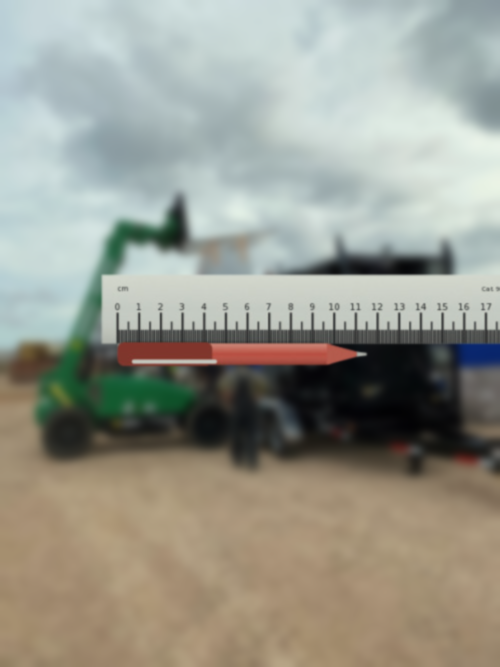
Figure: 11.5 cm
